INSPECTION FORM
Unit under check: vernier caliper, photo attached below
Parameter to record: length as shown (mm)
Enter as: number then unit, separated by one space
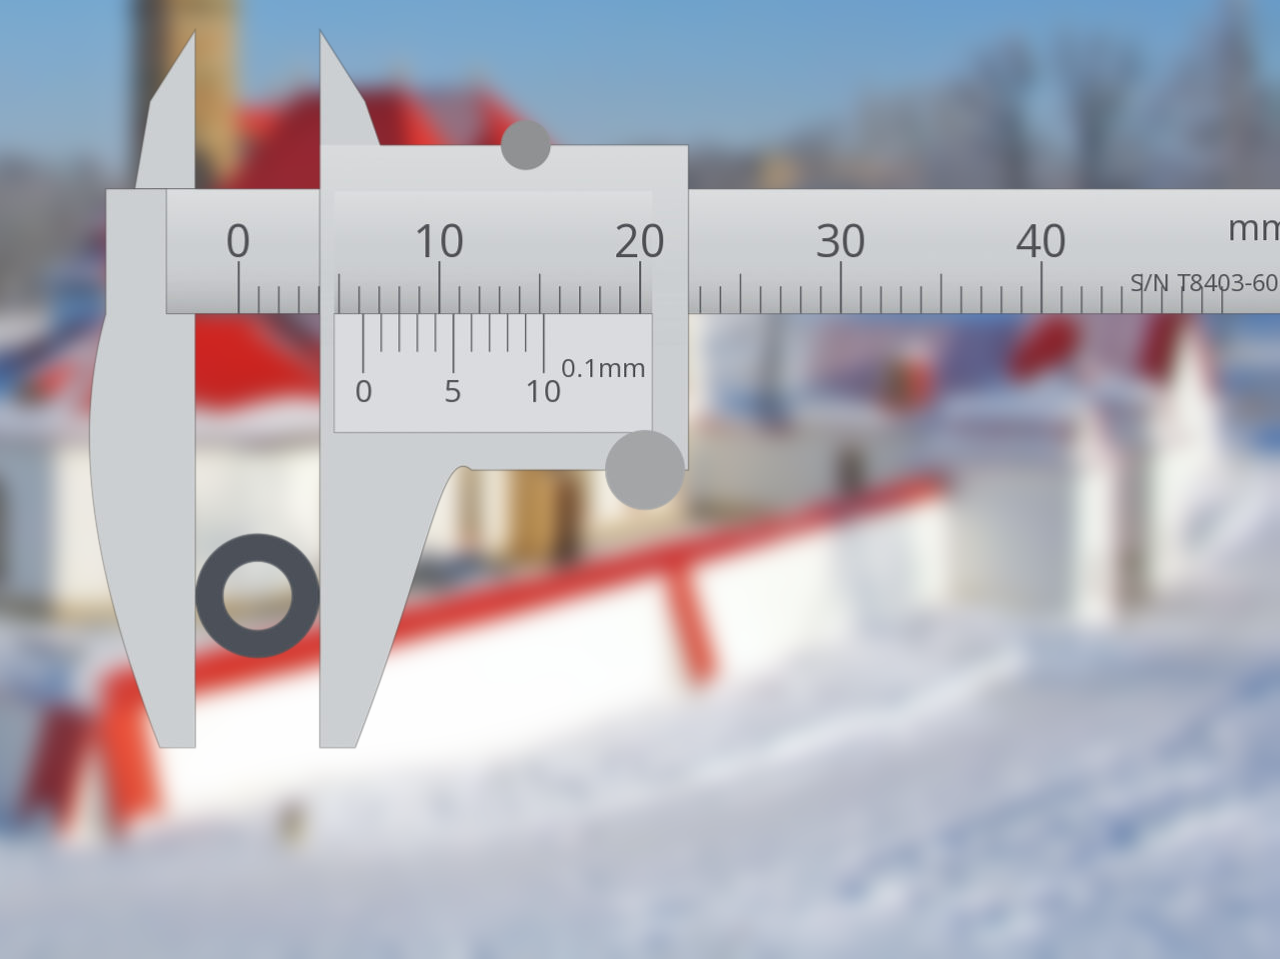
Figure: 6.2 mm
